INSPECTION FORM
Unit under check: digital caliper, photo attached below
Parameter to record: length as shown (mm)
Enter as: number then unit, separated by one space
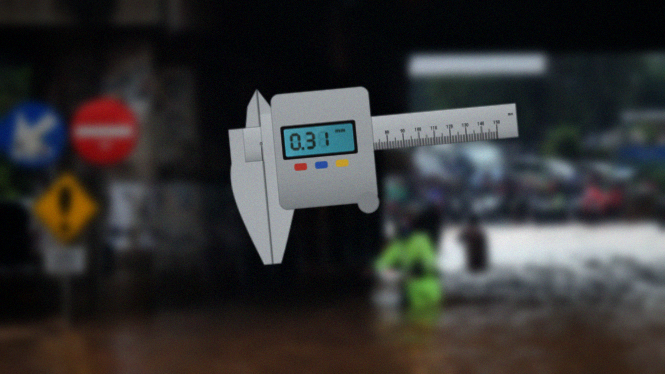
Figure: 0.31 mm
